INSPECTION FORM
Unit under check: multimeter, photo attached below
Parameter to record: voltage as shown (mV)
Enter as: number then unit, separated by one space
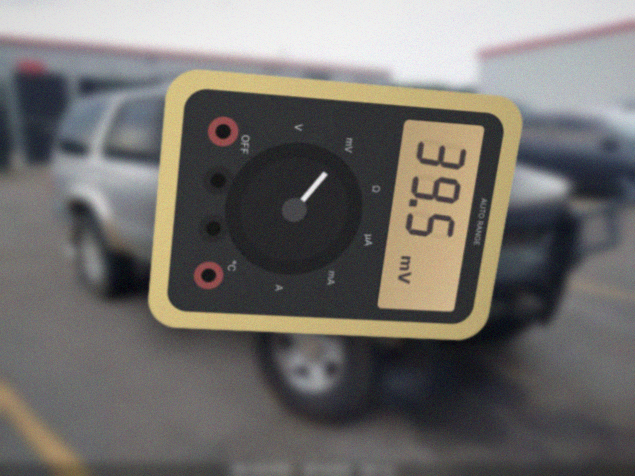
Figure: 39.5 mV
